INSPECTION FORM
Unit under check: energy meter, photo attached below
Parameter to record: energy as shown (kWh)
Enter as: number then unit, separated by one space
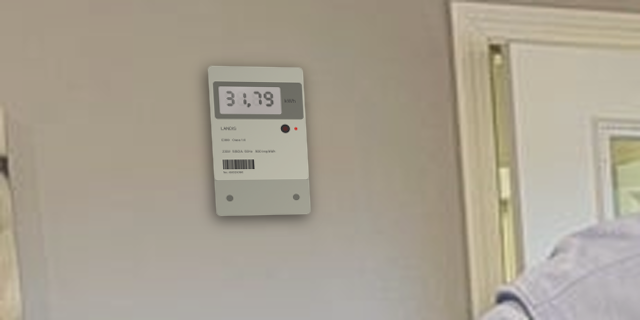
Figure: 31.79 kWh
